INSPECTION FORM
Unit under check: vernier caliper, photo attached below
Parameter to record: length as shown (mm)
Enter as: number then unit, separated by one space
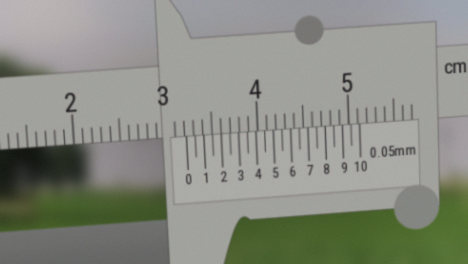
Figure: 32.2 mm
